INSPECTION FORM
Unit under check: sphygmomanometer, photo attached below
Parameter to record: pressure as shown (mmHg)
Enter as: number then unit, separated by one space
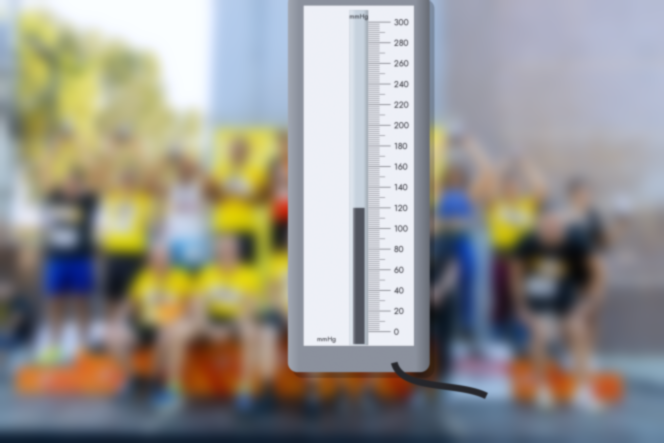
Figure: 120 mmHg
